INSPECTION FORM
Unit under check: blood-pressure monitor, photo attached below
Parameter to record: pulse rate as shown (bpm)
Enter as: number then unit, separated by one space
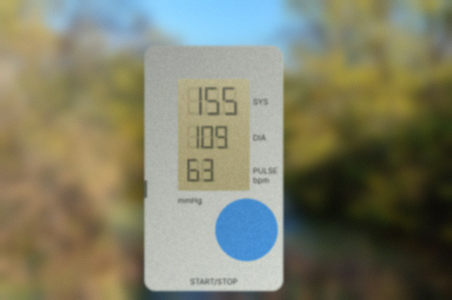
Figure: 63 bpm
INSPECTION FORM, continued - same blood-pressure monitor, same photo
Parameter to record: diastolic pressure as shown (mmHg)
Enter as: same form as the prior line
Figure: 109 mmHg
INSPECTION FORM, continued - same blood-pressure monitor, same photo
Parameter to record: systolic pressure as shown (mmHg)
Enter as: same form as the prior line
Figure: 155 mmHg
